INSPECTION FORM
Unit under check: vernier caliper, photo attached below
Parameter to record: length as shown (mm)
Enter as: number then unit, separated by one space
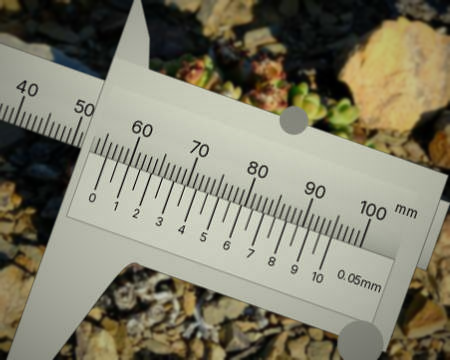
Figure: 56.0 mm
